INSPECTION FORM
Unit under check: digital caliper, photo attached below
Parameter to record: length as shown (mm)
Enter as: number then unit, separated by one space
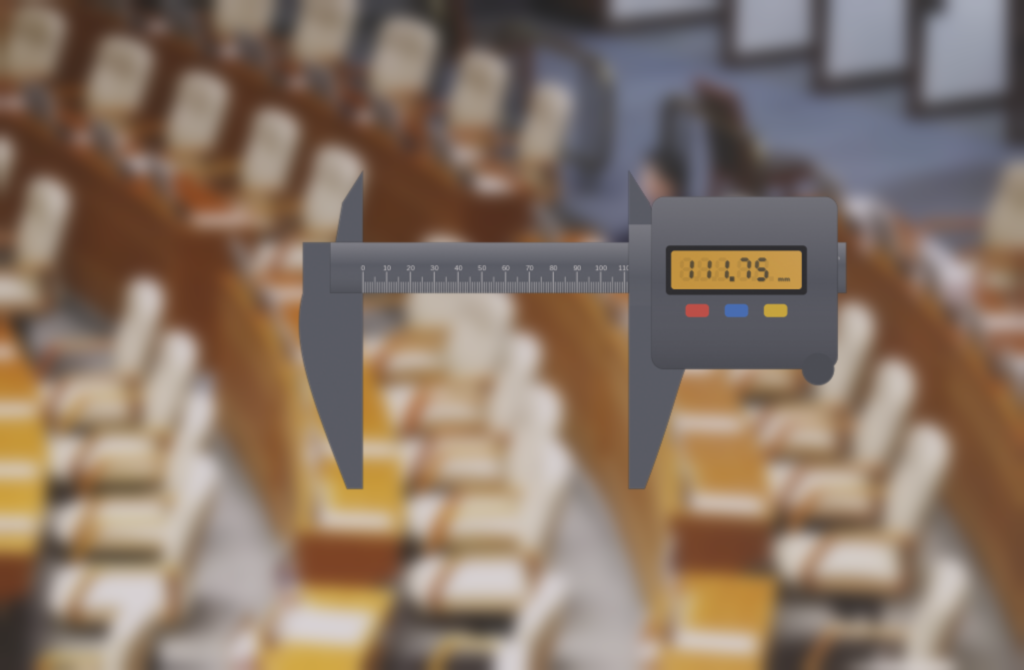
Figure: 111.75 mm
